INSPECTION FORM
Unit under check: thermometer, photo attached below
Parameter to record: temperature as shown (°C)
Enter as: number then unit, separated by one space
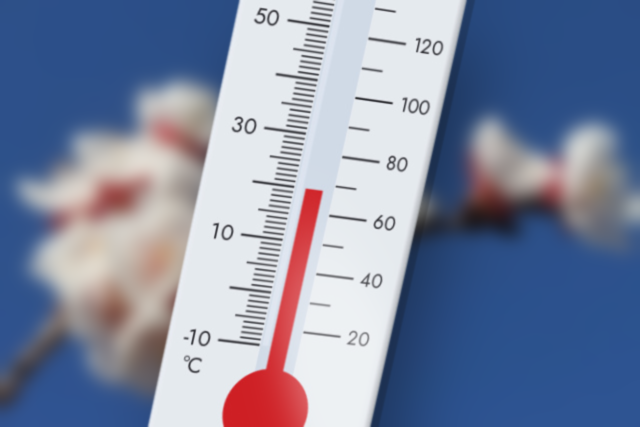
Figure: 20 °C
